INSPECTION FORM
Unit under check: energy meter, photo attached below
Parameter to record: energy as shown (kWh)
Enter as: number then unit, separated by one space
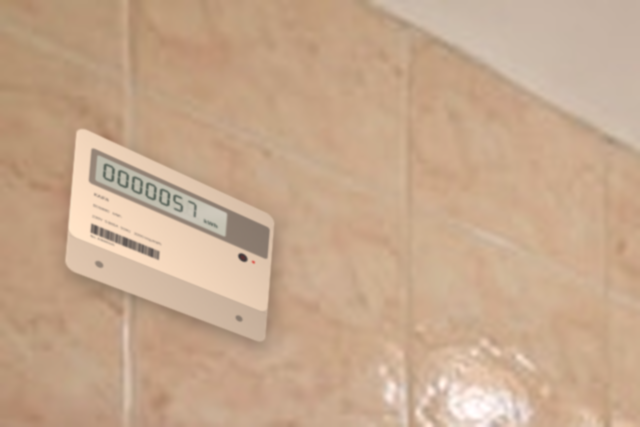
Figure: 57 kWh
